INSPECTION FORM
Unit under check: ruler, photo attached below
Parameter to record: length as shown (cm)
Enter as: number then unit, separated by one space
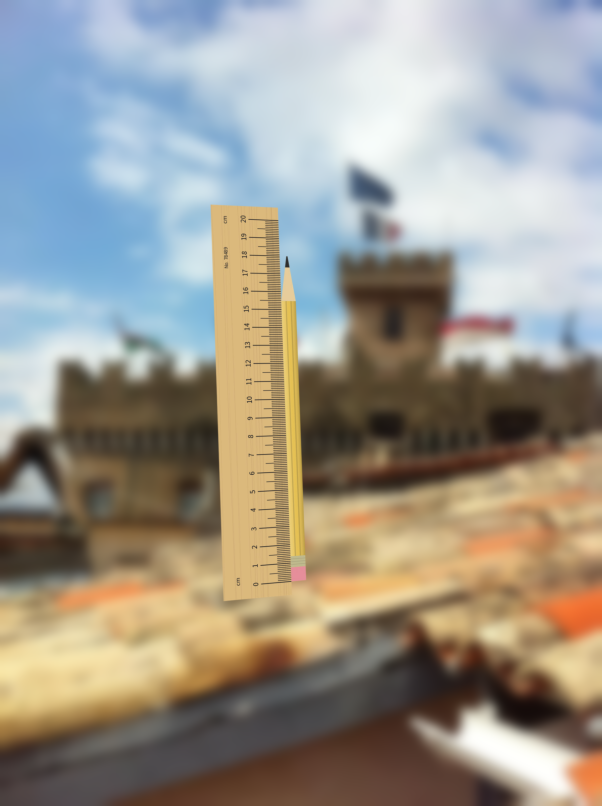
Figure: 18 cm
